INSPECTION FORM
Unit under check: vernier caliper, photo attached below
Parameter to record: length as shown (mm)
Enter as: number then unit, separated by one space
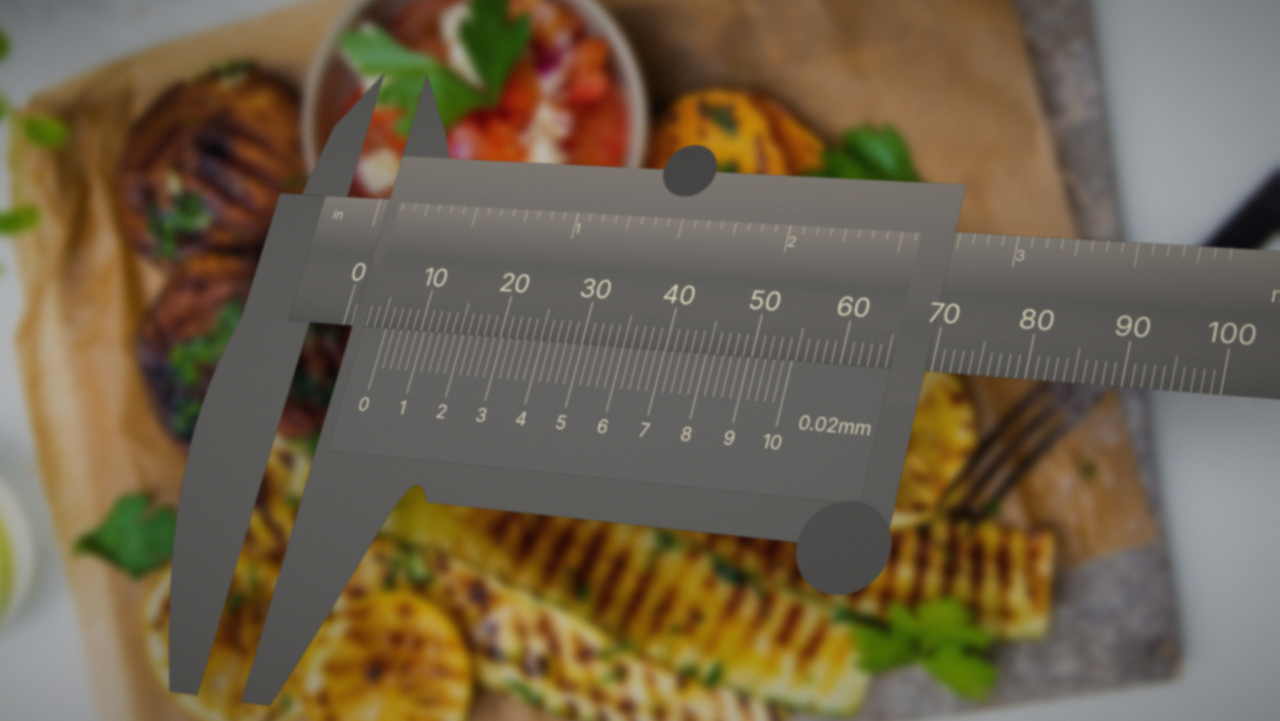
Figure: 5.6 mm
